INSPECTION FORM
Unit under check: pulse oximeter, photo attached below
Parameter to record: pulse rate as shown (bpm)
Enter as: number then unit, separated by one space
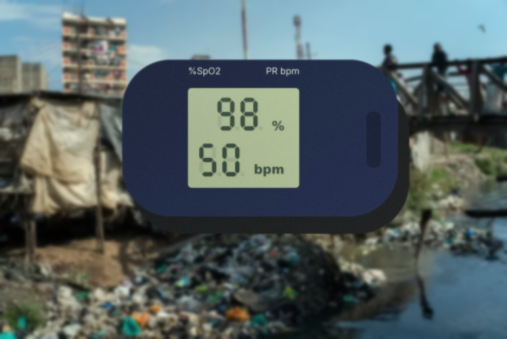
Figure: 50 bpm
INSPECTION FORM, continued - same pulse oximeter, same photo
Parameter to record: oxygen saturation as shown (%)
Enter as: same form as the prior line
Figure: 98 %
